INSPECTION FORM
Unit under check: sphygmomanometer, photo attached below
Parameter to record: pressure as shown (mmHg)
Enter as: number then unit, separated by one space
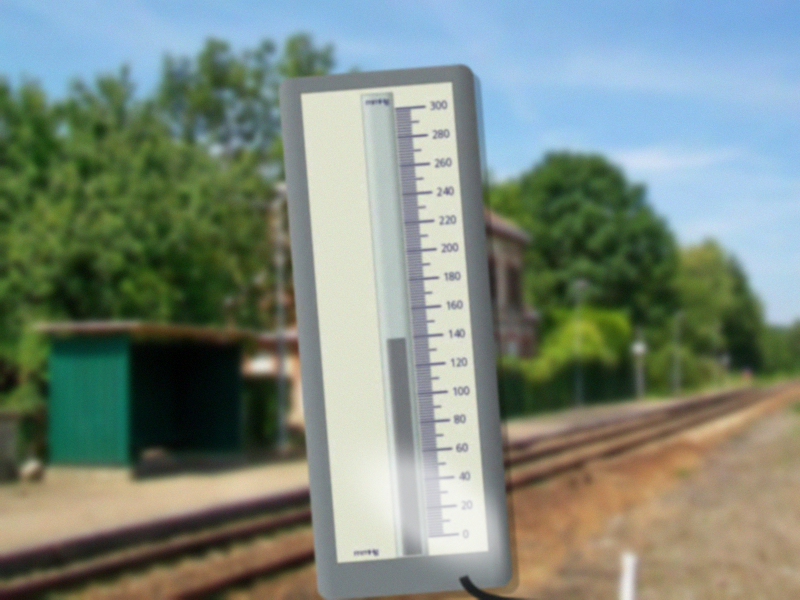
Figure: 140 mmHg
